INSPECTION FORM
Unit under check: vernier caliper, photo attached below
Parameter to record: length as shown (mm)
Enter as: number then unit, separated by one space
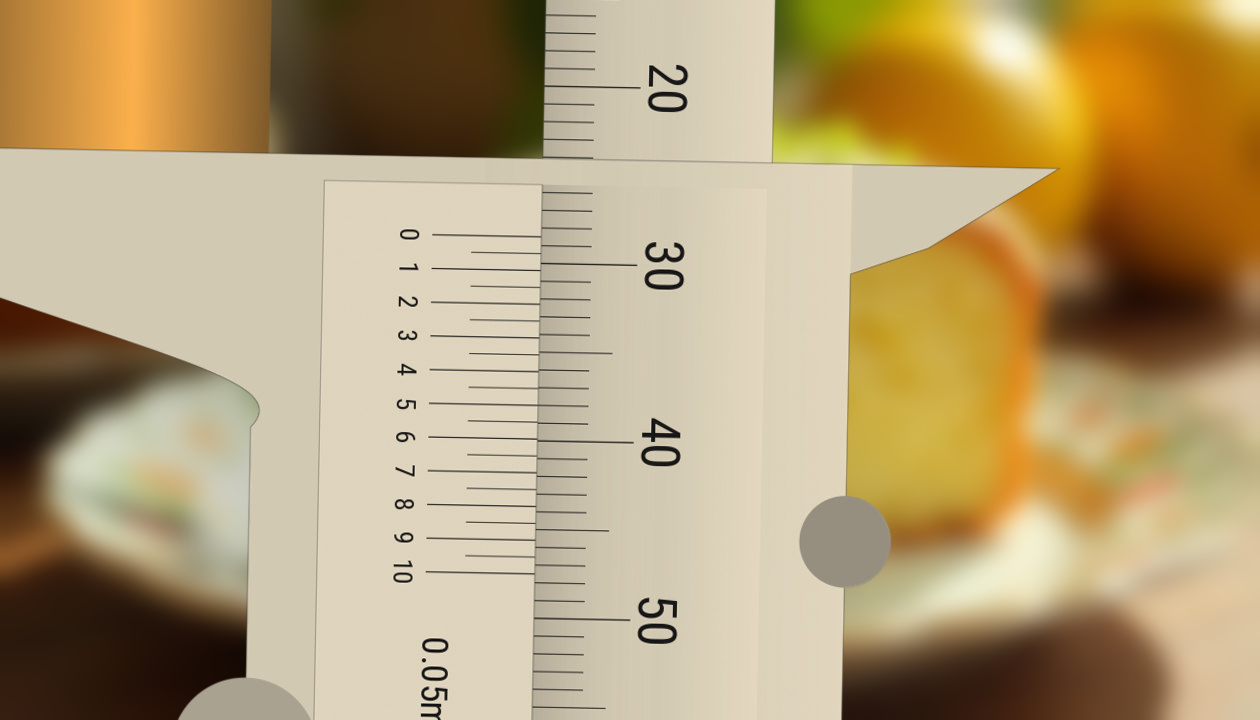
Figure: 28.5 mm
